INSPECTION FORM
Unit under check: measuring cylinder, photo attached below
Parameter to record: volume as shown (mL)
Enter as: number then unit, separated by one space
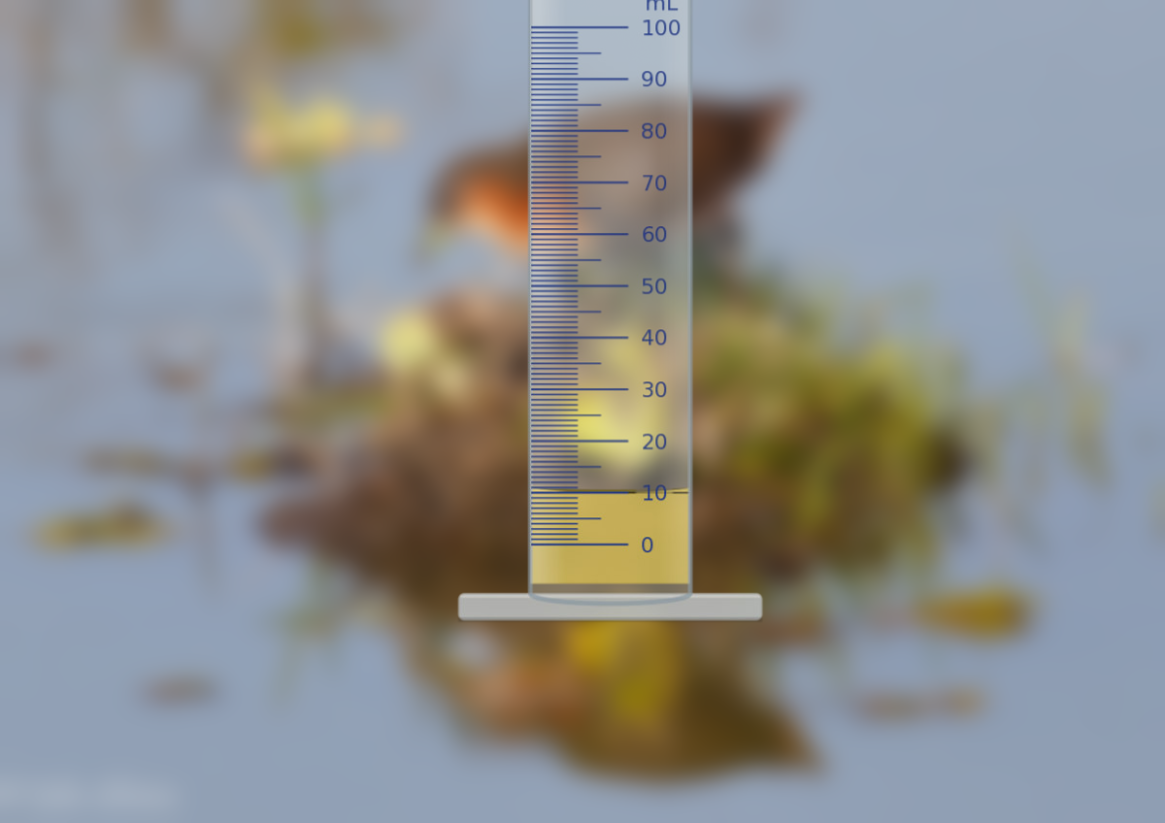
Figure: 10 mL
